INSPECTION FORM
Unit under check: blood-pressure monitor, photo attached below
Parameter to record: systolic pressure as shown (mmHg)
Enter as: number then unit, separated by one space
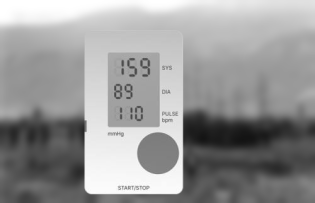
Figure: 159 mmHg
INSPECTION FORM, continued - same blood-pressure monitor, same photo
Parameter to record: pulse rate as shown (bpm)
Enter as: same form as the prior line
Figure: 110 bpm
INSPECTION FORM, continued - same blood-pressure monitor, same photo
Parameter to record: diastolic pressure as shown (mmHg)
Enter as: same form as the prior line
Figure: 89 mmHg
